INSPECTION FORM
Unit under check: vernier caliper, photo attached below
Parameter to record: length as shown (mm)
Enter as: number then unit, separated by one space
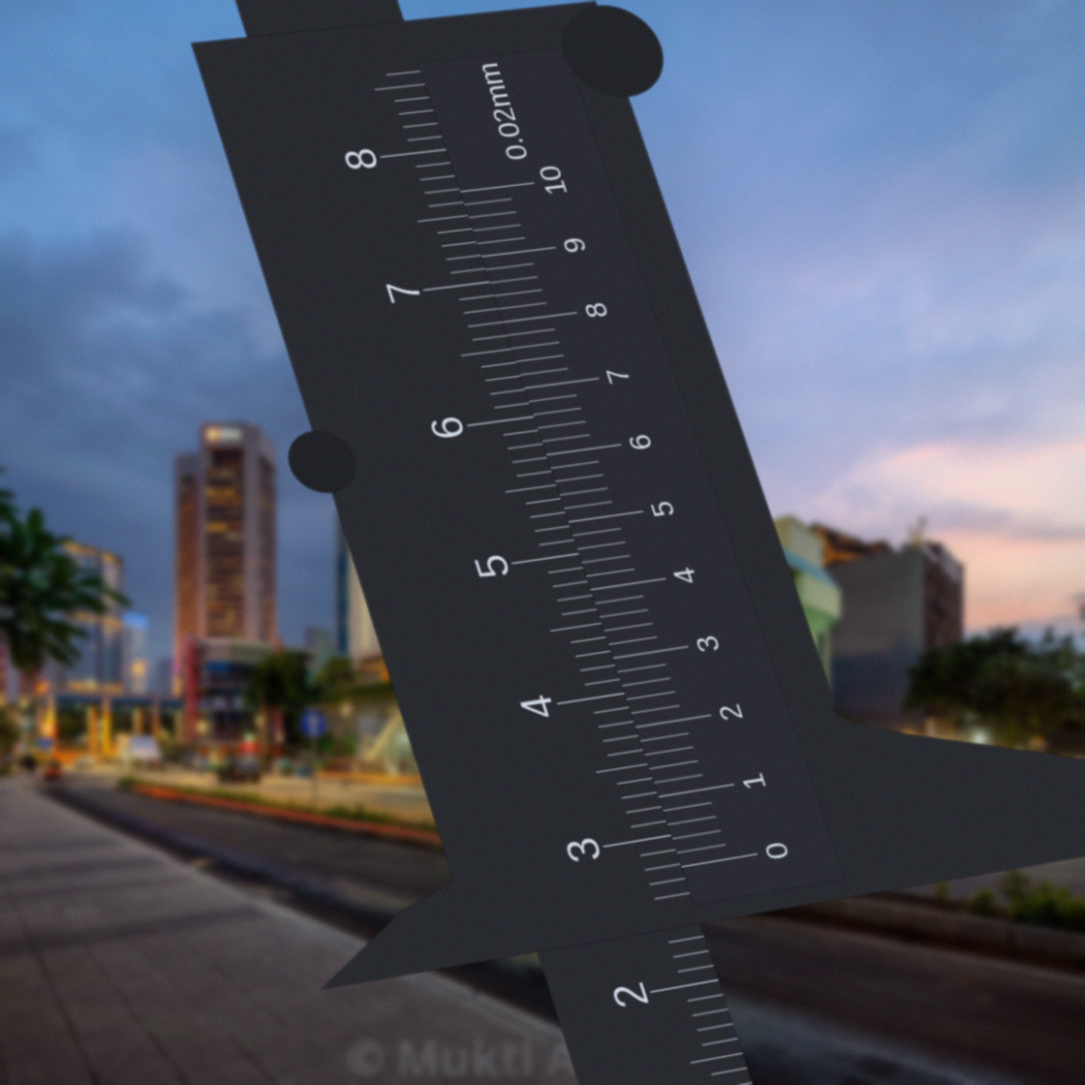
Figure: 27.8 mm
